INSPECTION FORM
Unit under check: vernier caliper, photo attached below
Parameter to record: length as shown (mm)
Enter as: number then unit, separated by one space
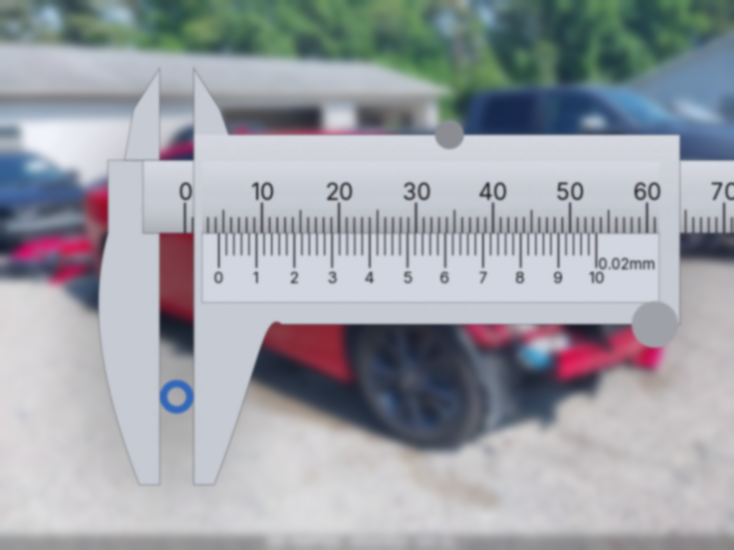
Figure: 4.4 mm
